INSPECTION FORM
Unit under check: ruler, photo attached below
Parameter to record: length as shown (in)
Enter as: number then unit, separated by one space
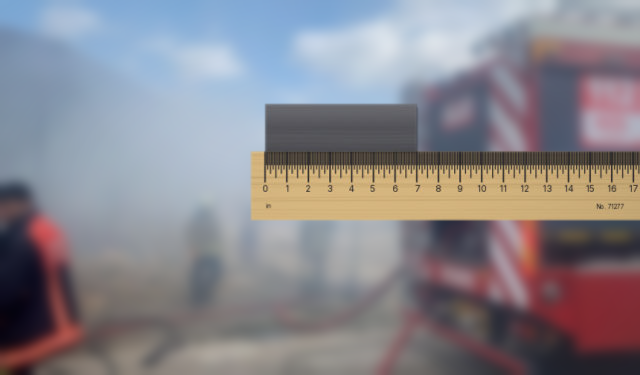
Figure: 7 in
